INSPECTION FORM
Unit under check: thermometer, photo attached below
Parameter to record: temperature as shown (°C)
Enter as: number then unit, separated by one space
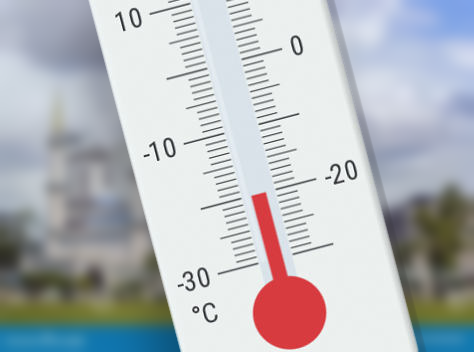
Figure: -20 °C
